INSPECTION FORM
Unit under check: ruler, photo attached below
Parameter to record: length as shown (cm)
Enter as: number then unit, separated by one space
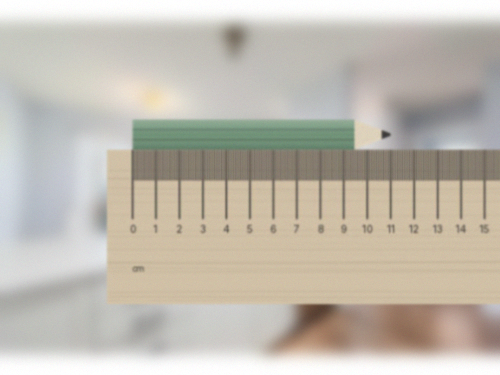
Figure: 11 cm
